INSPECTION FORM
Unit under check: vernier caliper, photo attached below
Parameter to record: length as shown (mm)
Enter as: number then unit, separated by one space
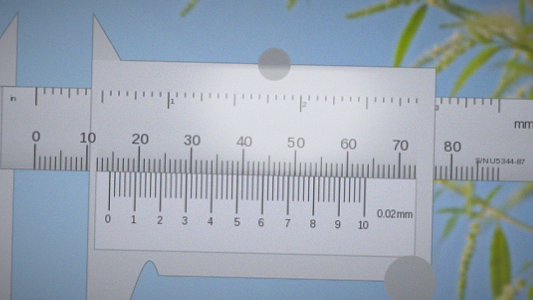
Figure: 14.5 mm
